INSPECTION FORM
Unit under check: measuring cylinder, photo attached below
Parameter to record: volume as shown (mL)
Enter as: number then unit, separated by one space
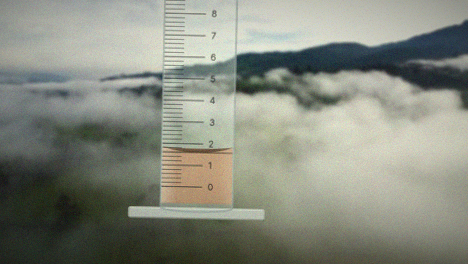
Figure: 1.6 mL
